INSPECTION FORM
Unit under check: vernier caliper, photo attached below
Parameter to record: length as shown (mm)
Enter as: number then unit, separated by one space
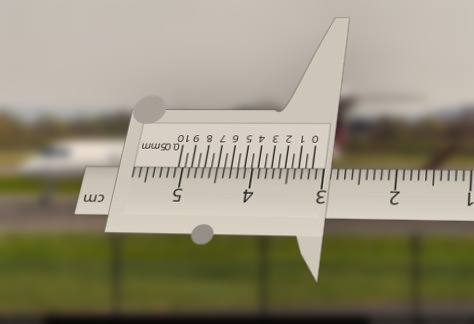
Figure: 31.6 mm
